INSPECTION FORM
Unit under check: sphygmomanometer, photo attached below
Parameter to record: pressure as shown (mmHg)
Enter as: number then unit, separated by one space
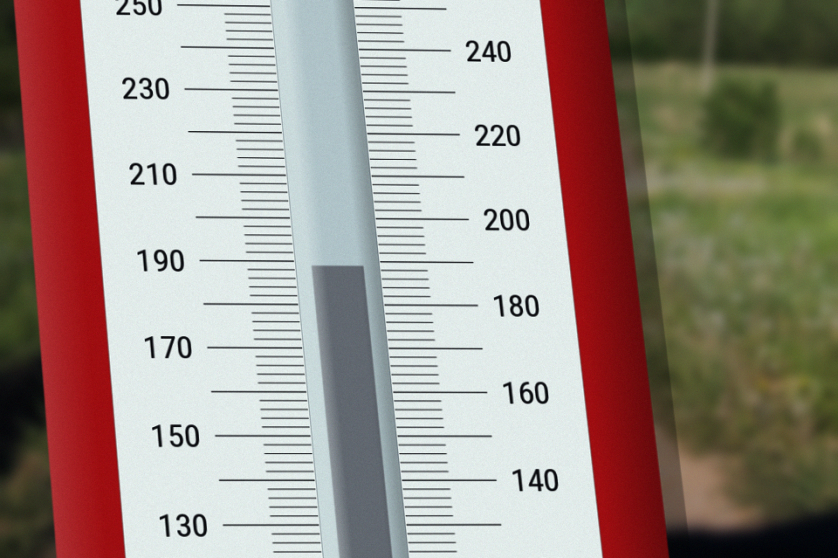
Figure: 189 mmHg
